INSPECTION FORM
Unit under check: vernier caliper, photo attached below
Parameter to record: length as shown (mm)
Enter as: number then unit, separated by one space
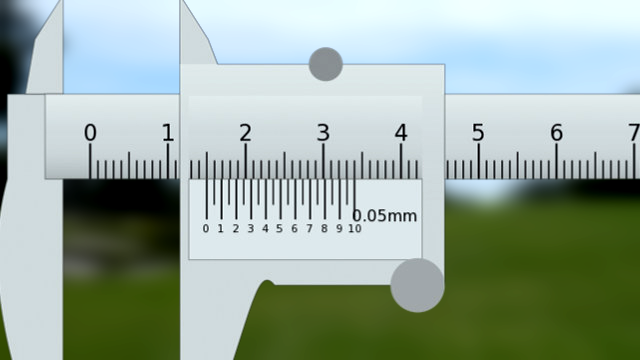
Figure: 15.0 mm
